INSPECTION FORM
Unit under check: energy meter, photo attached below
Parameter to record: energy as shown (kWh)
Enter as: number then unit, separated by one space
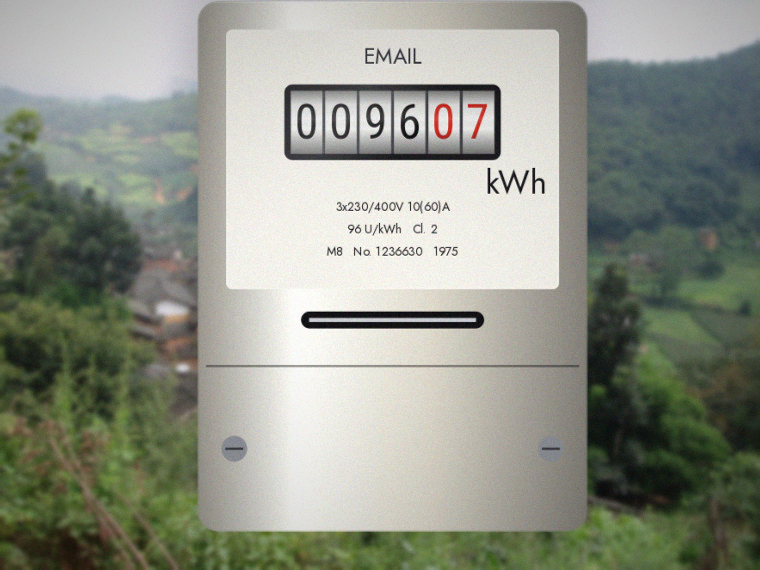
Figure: 96.07 kWh
